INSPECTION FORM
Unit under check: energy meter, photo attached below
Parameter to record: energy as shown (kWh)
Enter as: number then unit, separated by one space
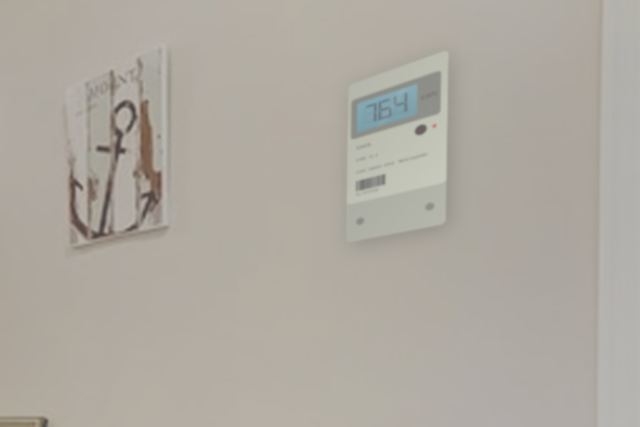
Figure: 764 kWh
